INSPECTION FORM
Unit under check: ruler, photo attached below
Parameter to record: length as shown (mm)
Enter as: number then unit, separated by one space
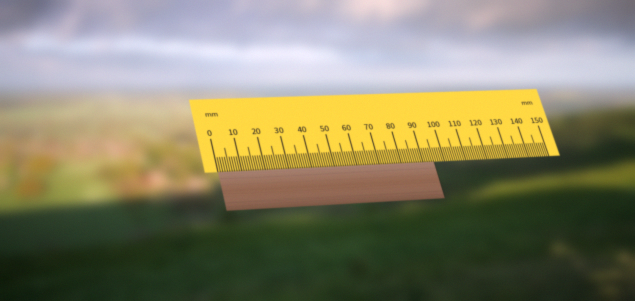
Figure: 95 mm
